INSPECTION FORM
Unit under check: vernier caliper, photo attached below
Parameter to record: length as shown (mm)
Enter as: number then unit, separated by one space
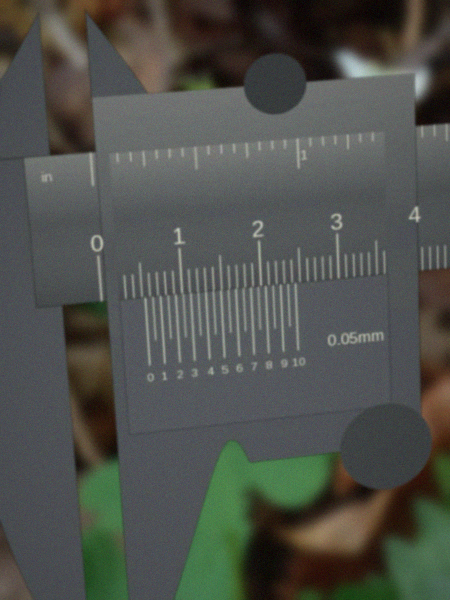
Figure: 5.4 mm
